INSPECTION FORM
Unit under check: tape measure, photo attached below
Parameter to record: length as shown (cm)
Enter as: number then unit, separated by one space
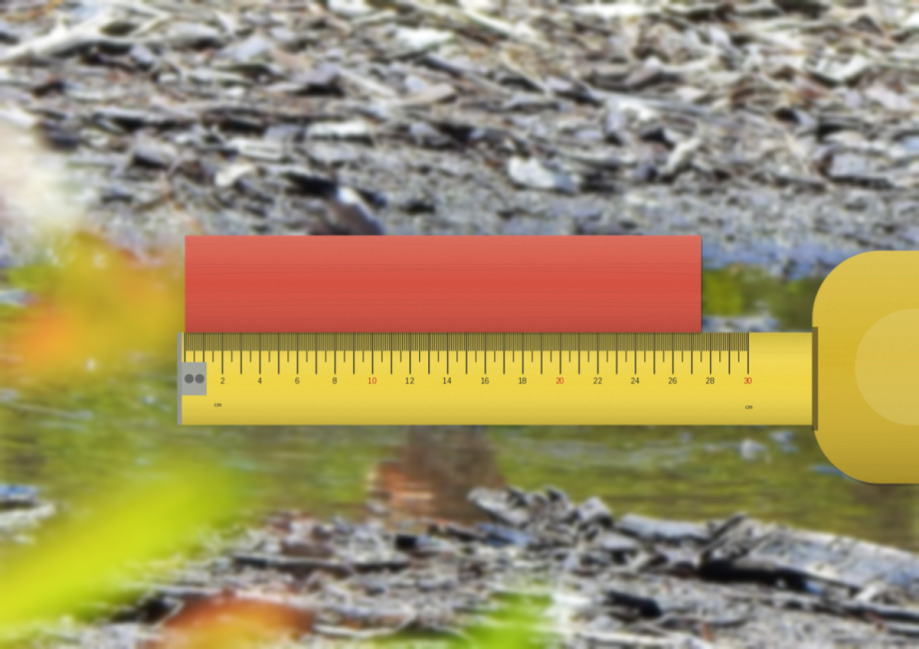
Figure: 27.5 cm
